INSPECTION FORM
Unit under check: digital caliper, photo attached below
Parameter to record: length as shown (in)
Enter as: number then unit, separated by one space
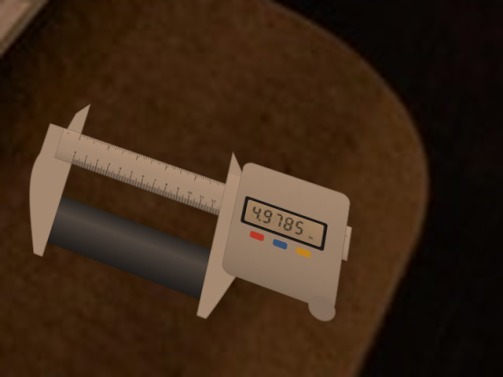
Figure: 4.9785 in
